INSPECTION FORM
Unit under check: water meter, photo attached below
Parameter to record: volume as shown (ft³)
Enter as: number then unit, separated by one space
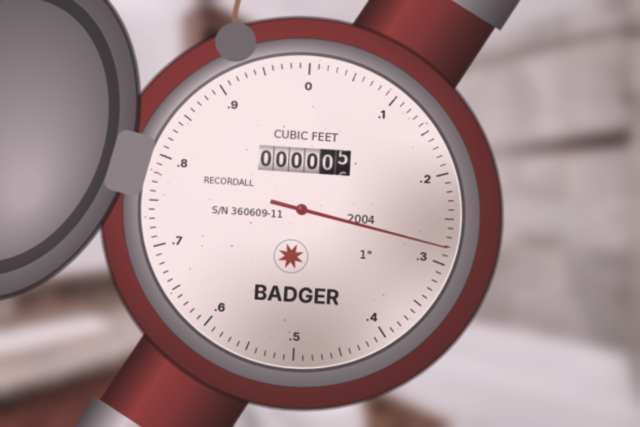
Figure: 5.28 ft³
